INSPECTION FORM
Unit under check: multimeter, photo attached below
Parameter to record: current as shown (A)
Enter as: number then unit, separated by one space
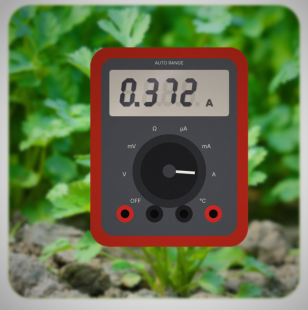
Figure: 0.372 A
